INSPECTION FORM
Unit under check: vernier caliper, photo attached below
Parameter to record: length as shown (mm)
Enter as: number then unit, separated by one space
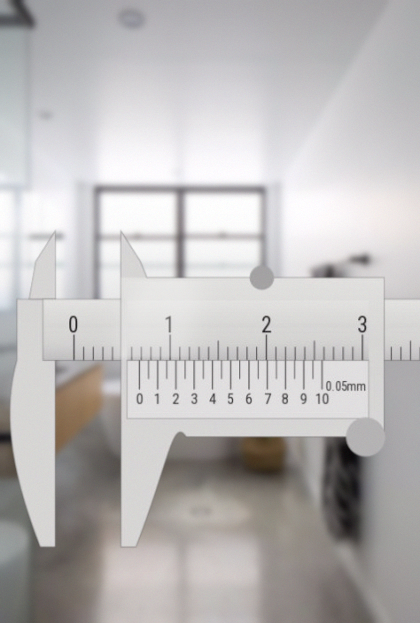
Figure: 6.8 mm
